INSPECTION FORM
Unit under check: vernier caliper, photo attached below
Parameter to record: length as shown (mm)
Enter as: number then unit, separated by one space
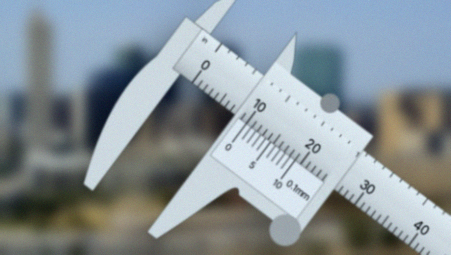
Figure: 10.0 mm
